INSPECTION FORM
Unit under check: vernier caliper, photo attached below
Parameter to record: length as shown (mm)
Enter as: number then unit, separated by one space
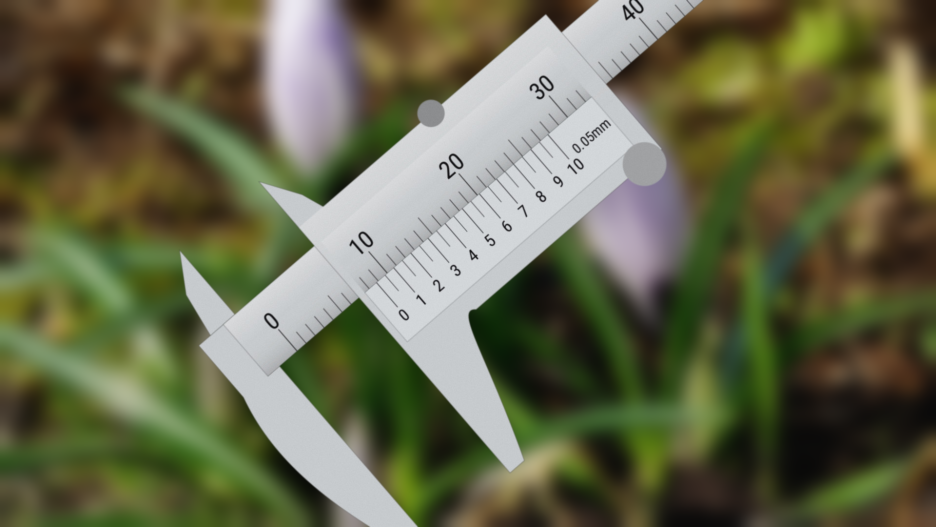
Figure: 8.8 mm
